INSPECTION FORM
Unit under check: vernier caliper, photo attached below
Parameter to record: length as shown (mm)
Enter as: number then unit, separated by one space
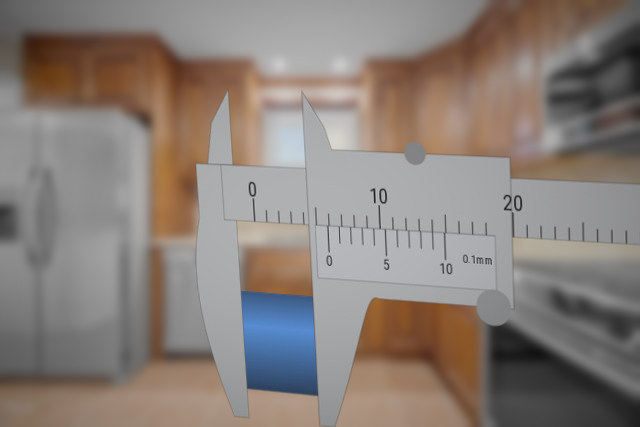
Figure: 5.9 mm
